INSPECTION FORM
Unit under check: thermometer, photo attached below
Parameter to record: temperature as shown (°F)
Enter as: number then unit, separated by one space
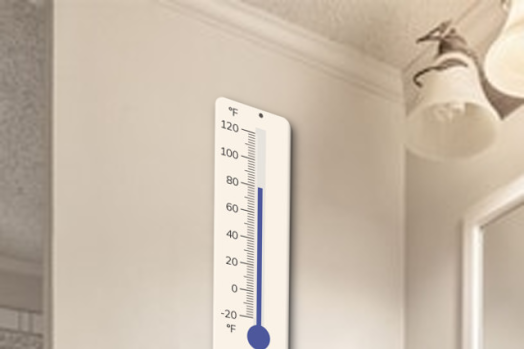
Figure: 80 °F
